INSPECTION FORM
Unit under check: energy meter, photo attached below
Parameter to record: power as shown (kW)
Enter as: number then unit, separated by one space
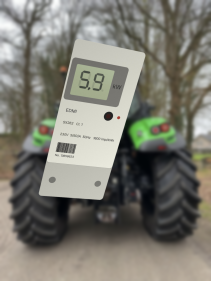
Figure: 5.9 kW
